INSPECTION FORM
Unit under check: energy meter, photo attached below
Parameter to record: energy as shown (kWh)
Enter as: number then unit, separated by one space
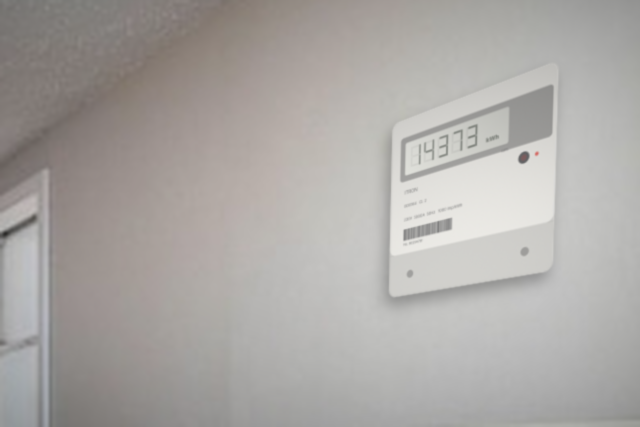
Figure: 14373 kWh
